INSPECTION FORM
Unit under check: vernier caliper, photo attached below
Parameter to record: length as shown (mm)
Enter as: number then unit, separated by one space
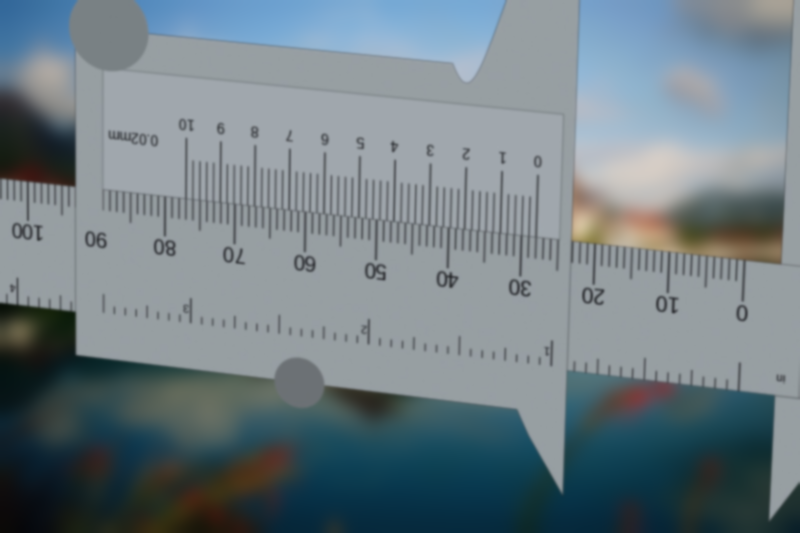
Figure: 28.0 mm
